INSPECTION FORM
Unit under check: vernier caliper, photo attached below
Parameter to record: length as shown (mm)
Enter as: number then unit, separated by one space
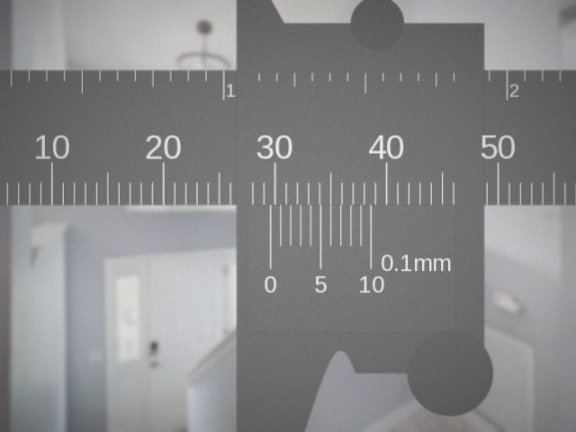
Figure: 29.6 mm
